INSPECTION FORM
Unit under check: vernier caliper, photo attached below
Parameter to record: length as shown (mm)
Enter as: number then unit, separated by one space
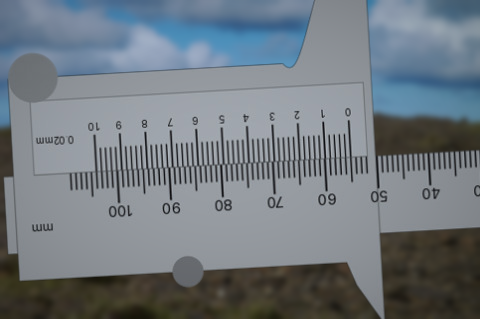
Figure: 55.0 mm
